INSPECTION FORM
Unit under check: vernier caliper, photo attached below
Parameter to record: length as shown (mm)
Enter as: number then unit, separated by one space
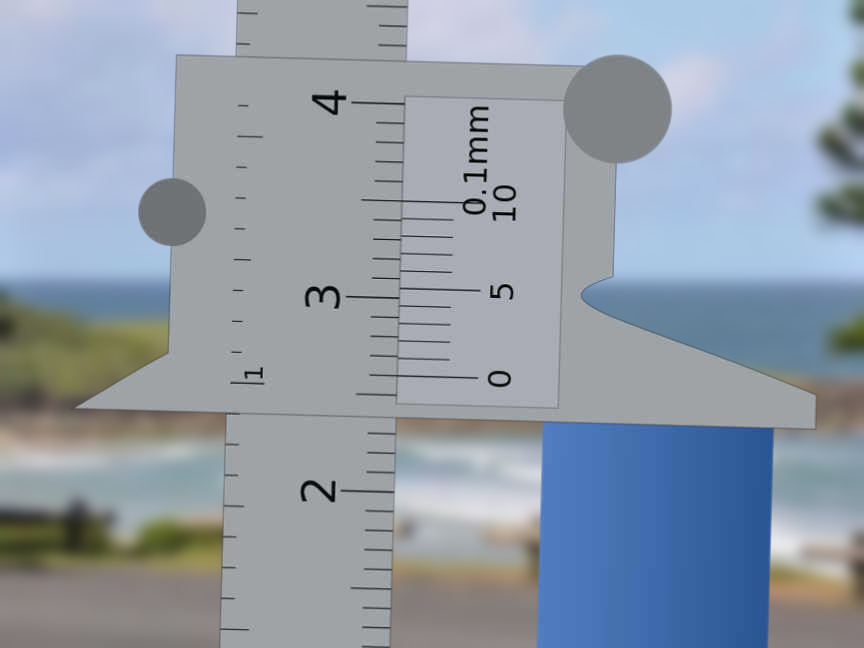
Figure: 26.0 mm
